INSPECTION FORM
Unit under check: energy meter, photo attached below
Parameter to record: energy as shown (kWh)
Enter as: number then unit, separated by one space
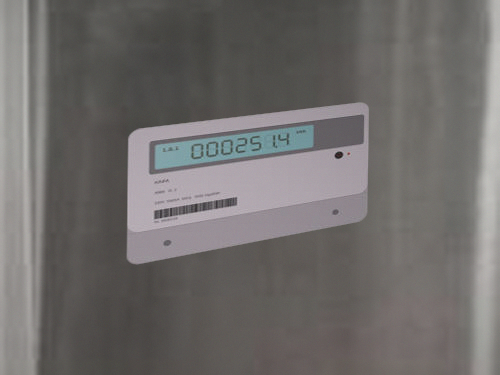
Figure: 251.4 kWh
